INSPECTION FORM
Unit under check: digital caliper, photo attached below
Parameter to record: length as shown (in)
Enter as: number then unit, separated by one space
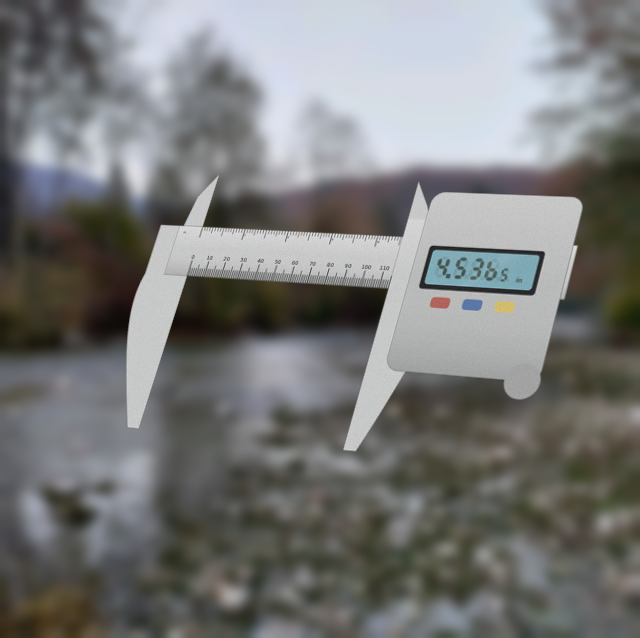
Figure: 4.5365 in
